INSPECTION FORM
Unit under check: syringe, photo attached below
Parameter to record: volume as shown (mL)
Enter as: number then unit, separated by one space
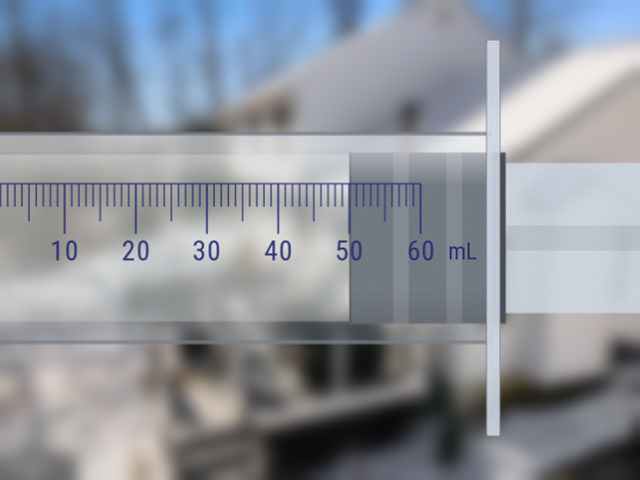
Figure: 50 mL
